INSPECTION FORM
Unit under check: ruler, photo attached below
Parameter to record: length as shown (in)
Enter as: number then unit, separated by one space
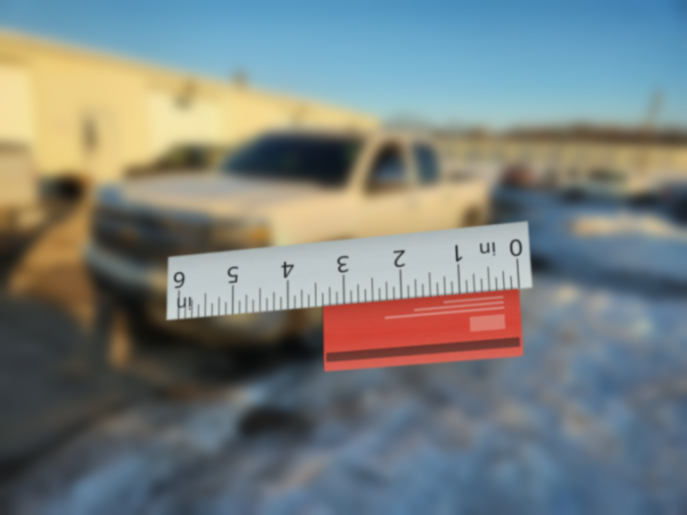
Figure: 3.375 in
